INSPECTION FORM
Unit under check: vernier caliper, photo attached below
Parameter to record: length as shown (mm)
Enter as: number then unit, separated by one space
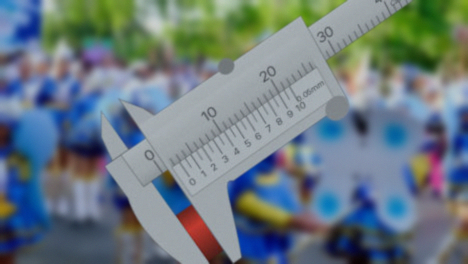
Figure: 2.8 mm
